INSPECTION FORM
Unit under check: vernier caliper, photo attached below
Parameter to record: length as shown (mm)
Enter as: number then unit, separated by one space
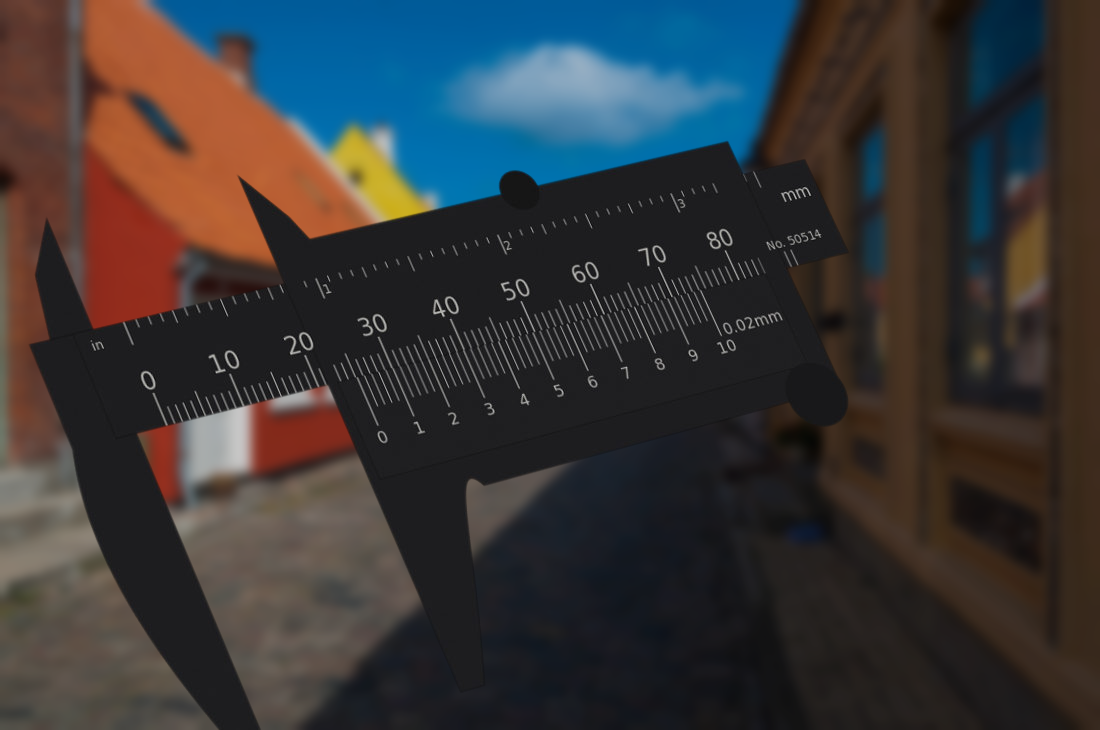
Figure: 25.2 mm
